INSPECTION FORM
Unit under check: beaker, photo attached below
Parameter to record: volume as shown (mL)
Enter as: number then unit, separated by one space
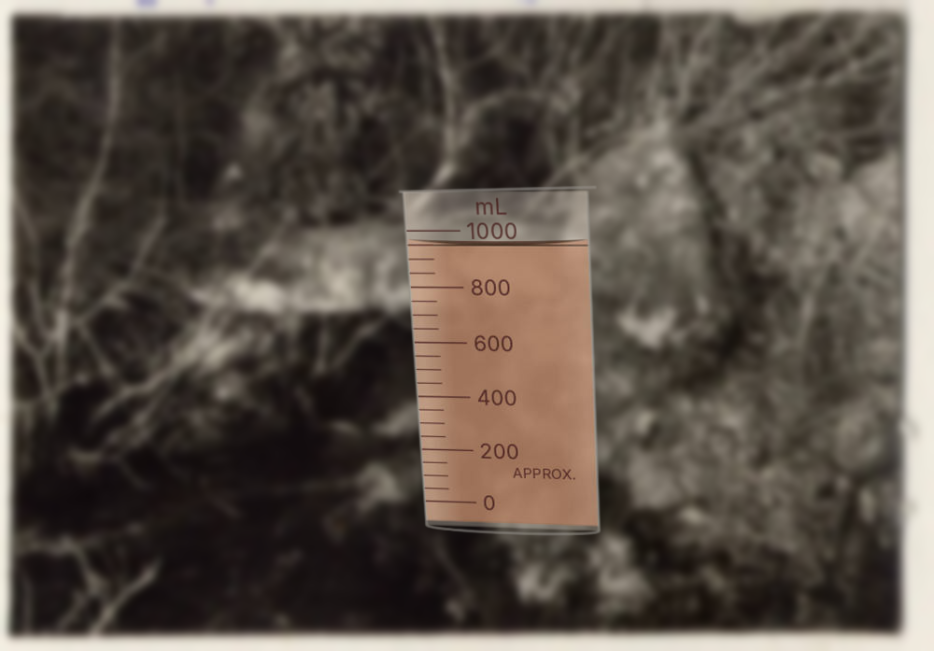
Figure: 950 mL
